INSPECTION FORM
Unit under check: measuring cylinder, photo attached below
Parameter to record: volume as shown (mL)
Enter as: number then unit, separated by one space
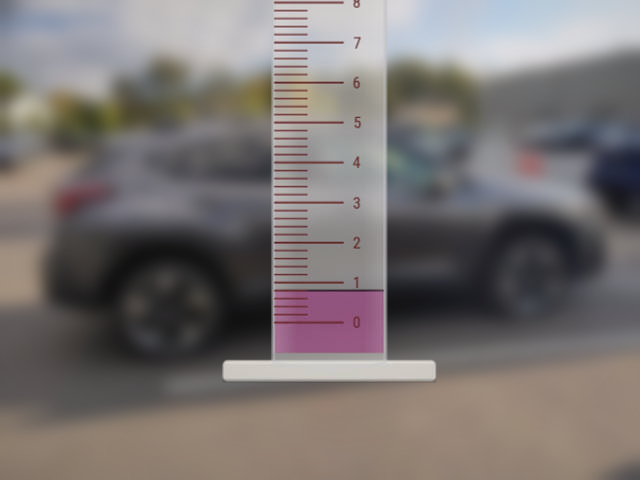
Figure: 0.8 mL
